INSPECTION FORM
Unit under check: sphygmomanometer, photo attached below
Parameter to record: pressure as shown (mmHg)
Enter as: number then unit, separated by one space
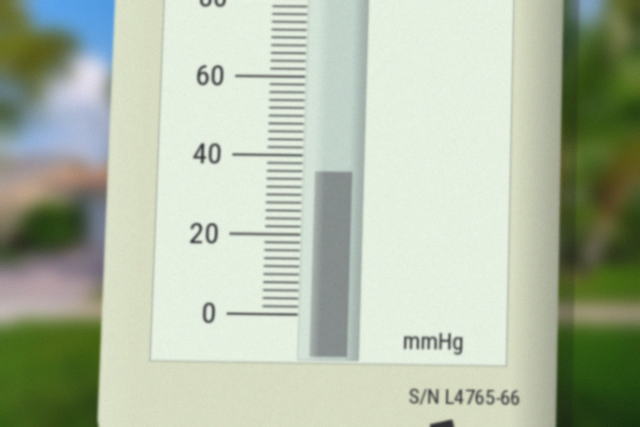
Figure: 36 mmHg
